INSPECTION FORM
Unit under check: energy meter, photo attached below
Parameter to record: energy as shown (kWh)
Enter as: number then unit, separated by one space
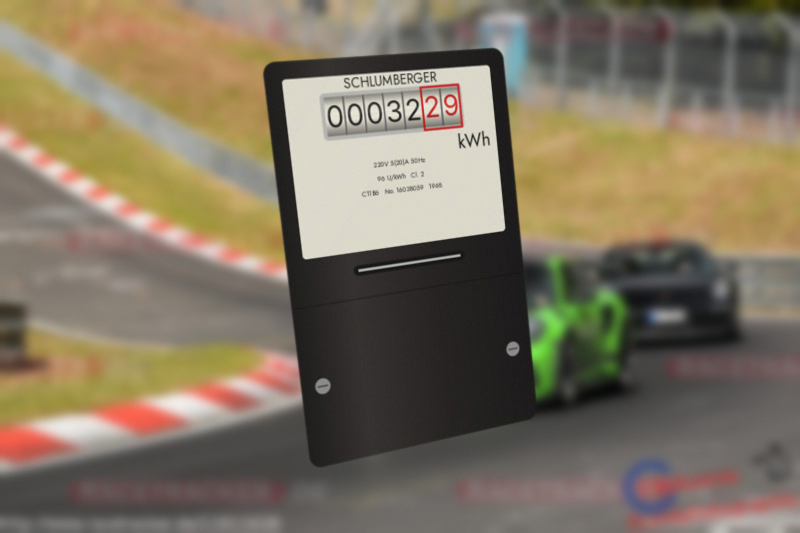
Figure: 32.29 kWh
